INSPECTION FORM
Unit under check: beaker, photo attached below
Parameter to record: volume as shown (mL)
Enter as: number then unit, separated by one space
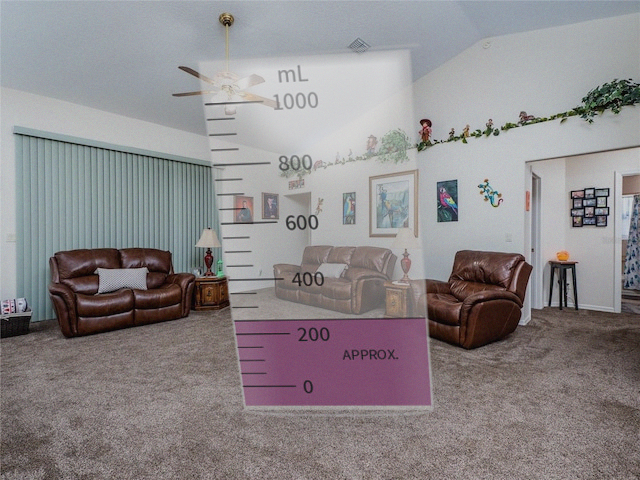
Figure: 250 mL
